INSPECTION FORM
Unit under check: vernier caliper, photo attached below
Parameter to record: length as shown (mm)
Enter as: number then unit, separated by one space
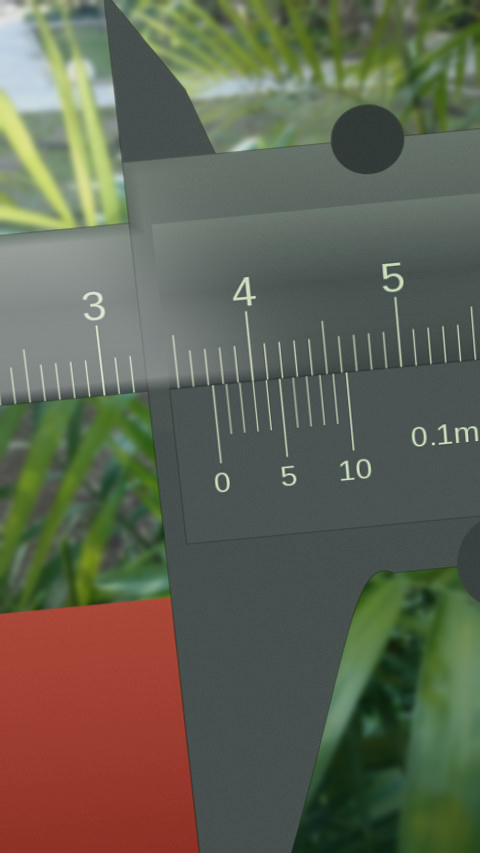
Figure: 37.3 mm
